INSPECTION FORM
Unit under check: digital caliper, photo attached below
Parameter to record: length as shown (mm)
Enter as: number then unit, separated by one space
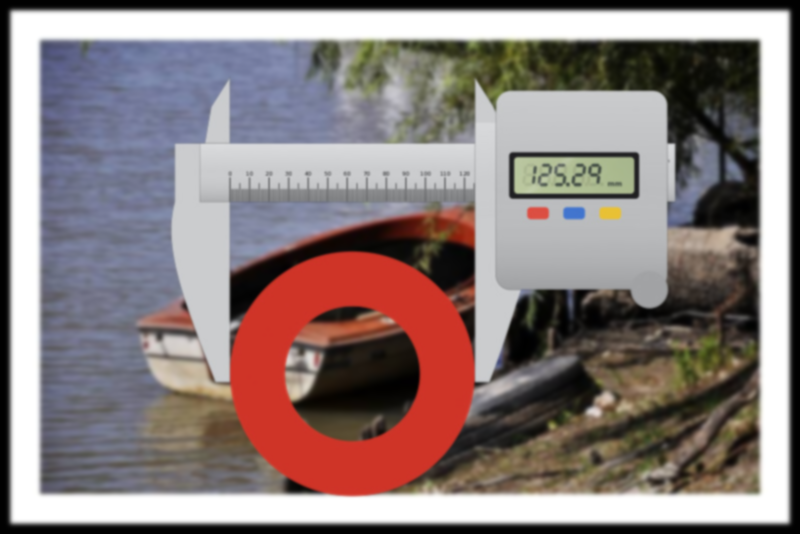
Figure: 125.29 mm
